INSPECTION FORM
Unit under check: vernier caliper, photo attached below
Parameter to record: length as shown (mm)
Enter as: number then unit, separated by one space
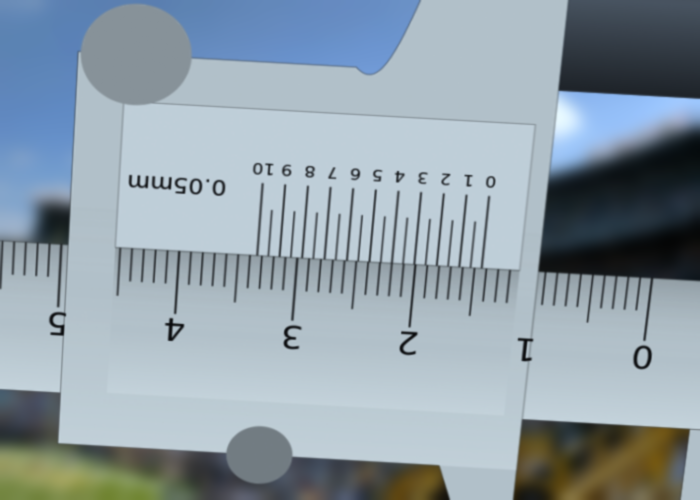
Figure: 14.4 mm
